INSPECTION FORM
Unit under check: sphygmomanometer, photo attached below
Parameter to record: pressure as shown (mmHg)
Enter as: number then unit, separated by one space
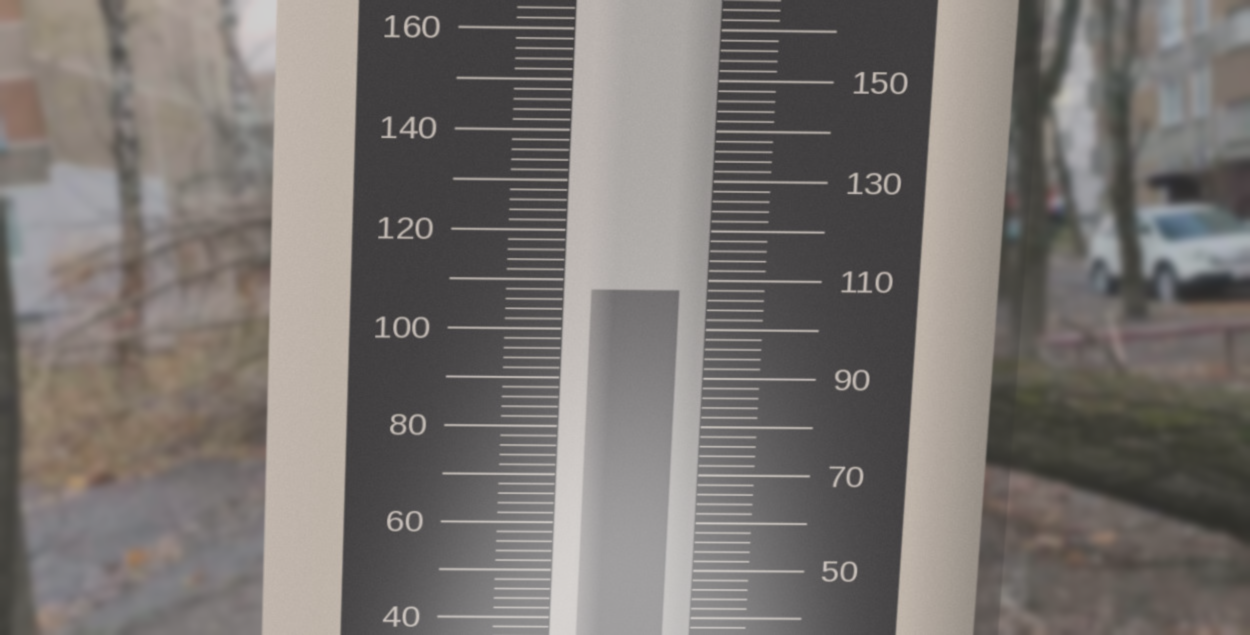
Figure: 108 mmHg
